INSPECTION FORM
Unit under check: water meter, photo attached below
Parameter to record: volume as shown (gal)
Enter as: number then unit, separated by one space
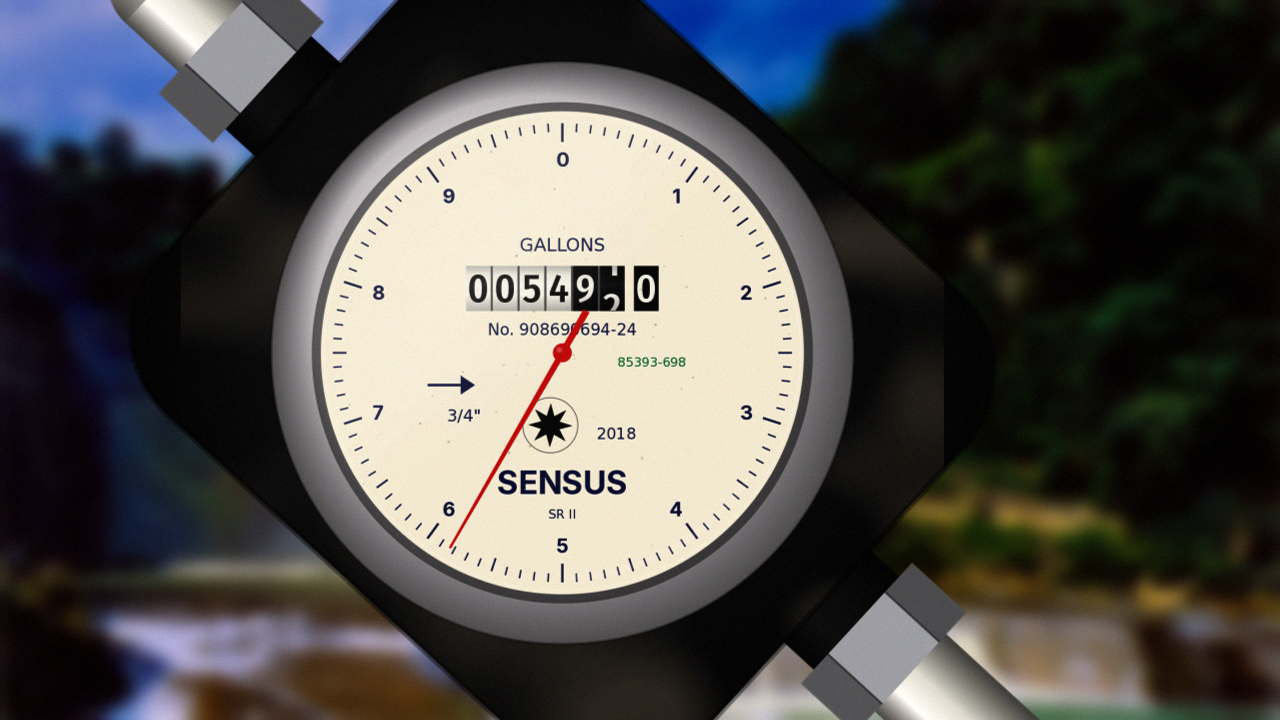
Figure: 54915.8 gal
